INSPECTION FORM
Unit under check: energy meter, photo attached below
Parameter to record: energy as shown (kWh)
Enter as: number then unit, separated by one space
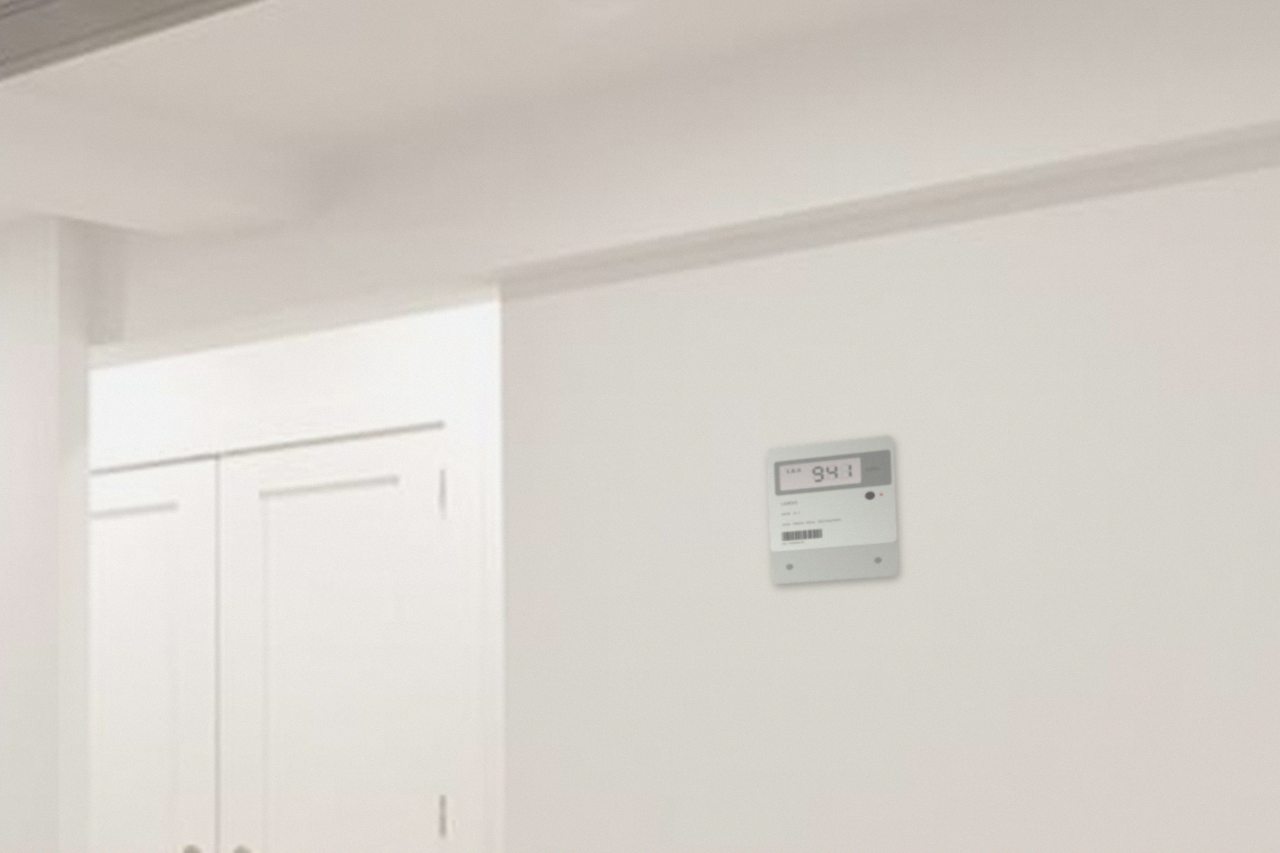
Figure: 941 kWh
